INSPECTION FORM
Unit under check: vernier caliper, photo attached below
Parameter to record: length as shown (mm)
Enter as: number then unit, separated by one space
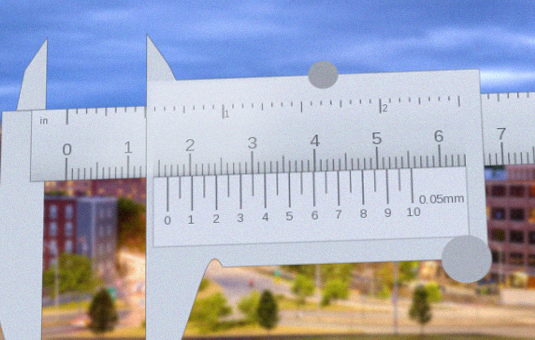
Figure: 16.4 mm
